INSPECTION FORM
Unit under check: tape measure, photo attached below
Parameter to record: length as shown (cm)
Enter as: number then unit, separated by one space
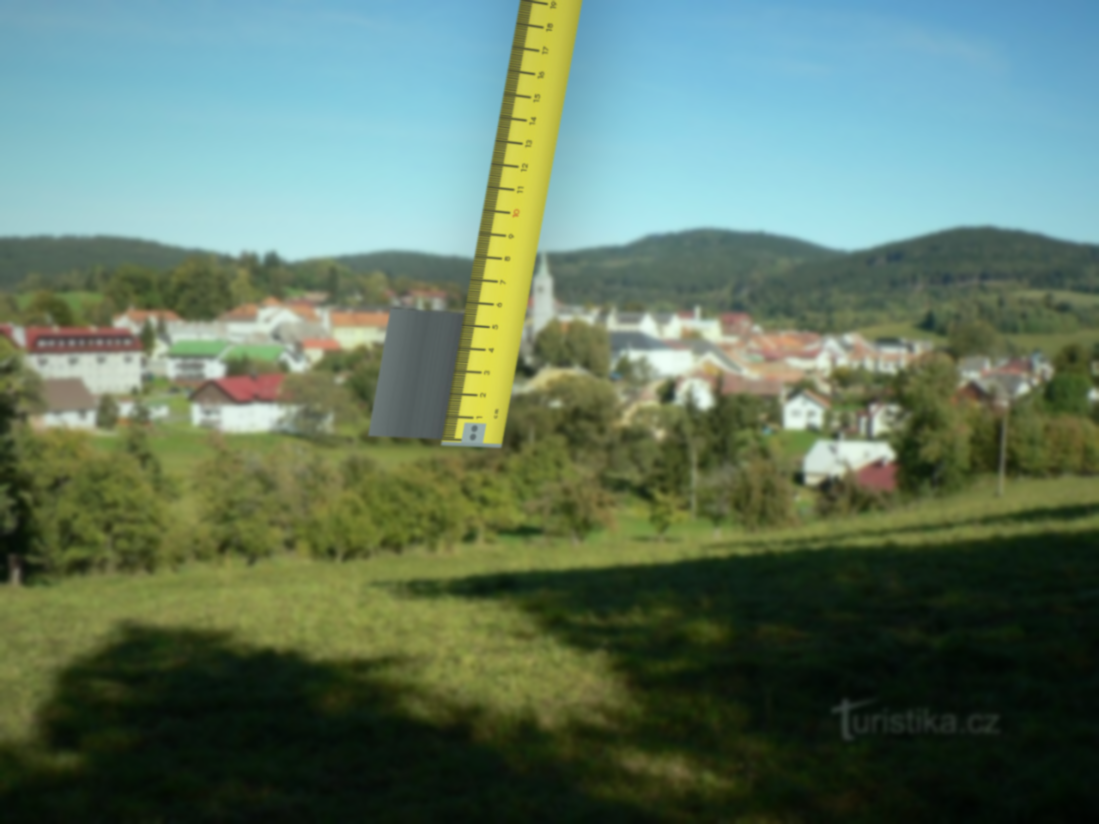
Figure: 5.5 cm
